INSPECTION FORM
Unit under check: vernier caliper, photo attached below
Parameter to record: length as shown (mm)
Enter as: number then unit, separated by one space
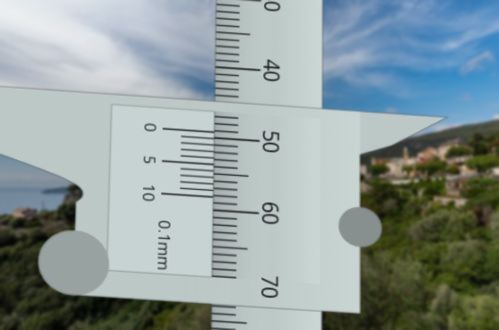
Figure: 49.2 mm
